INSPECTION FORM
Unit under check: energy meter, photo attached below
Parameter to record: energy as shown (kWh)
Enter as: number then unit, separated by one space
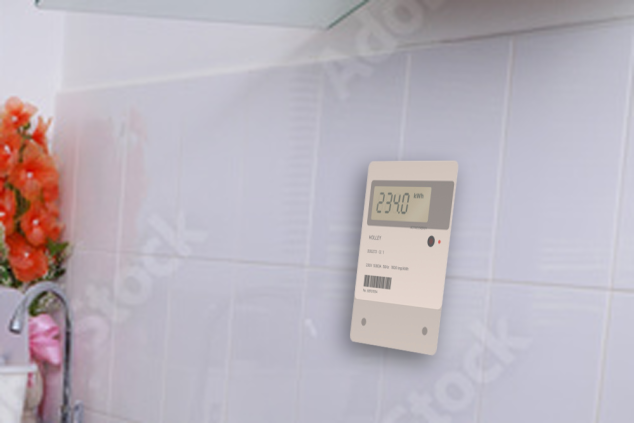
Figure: 234.0 kWh
